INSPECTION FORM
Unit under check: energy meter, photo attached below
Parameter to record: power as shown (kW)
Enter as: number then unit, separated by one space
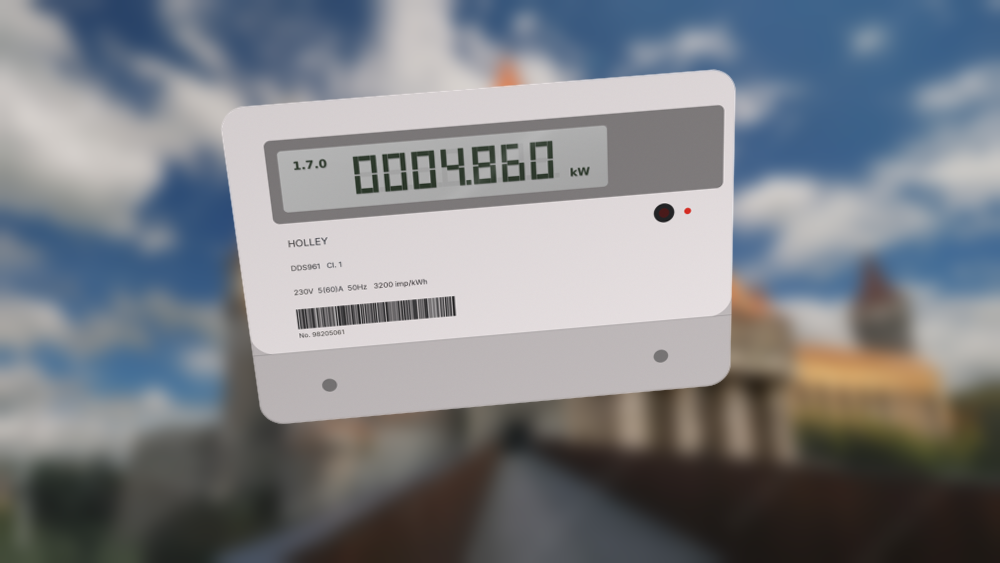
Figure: 4.860 kW
